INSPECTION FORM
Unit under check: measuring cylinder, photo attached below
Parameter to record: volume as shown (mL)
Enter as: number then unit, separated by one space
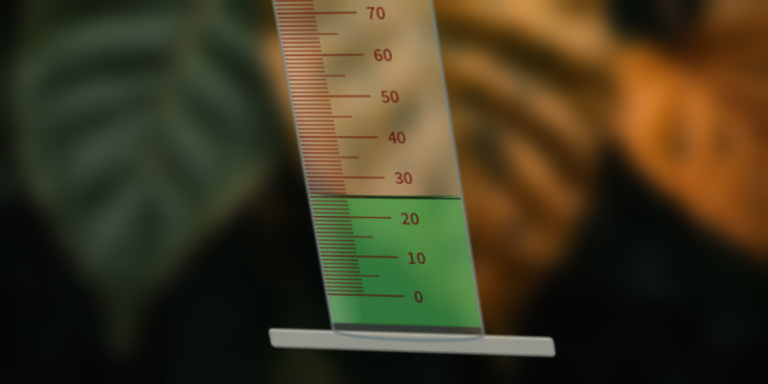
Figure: 25 mL
